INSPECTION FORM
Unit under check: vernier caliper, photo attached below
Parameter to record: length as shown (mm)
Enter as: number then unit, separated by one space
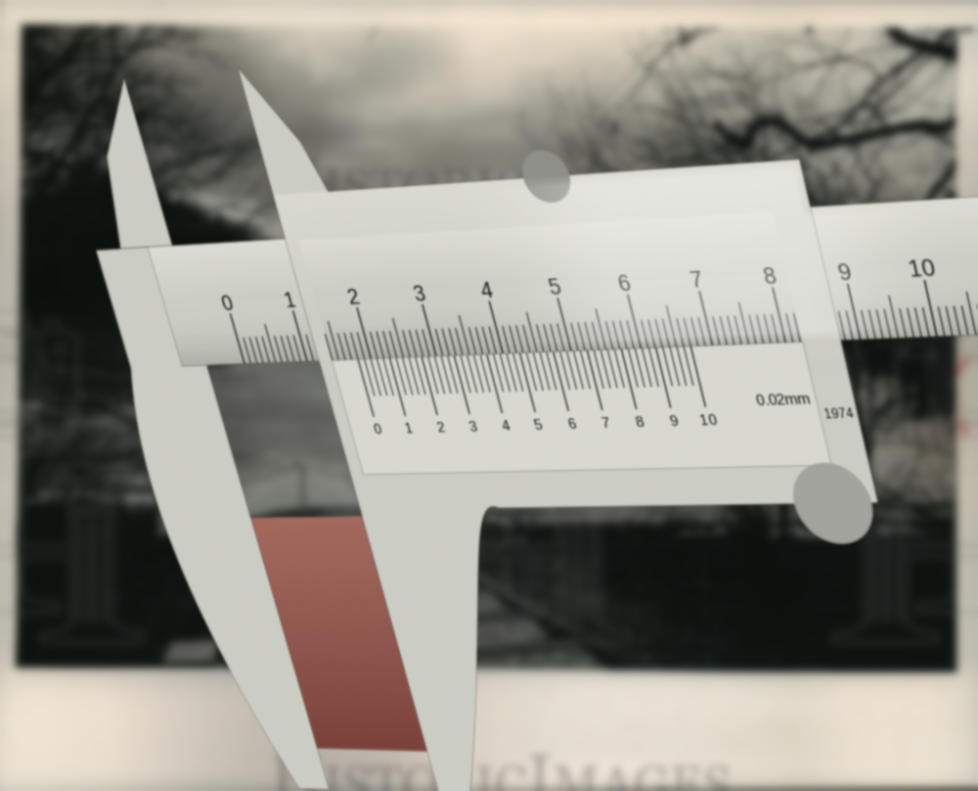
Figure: 18.0 mm
